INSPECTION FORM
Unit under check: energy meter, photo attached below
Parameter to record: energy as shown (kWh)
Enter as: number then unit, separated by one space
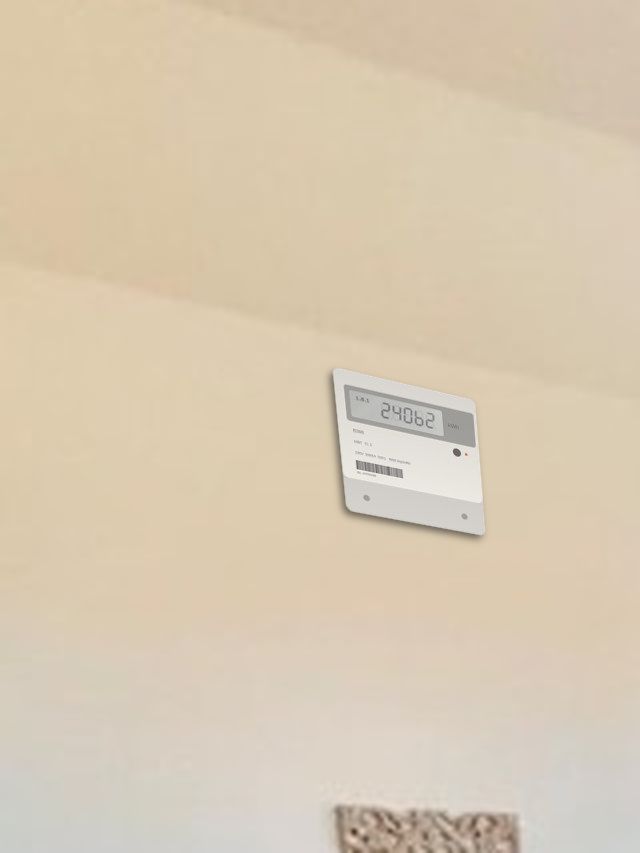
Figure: 24062 kWh
